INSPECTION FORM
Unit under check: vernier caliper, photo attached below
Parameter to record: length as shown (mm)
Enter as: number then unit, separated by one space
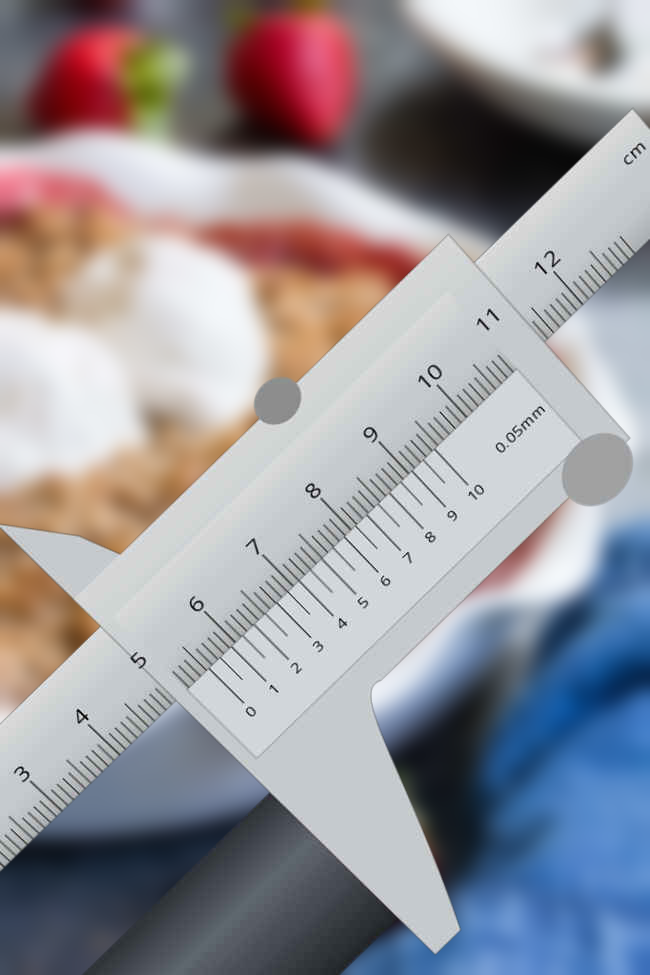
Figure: 55.4 mm
